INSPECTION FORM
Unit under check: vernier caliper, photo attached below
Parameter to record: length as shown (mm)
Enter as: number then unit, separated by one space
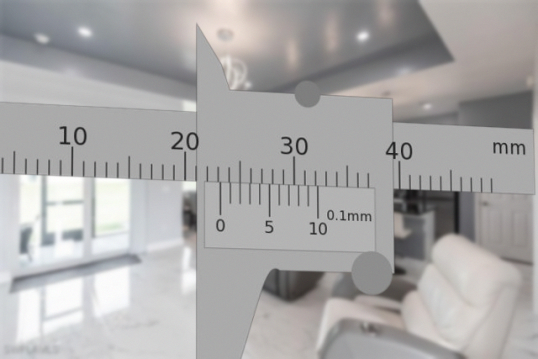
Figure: 23.2 mm
